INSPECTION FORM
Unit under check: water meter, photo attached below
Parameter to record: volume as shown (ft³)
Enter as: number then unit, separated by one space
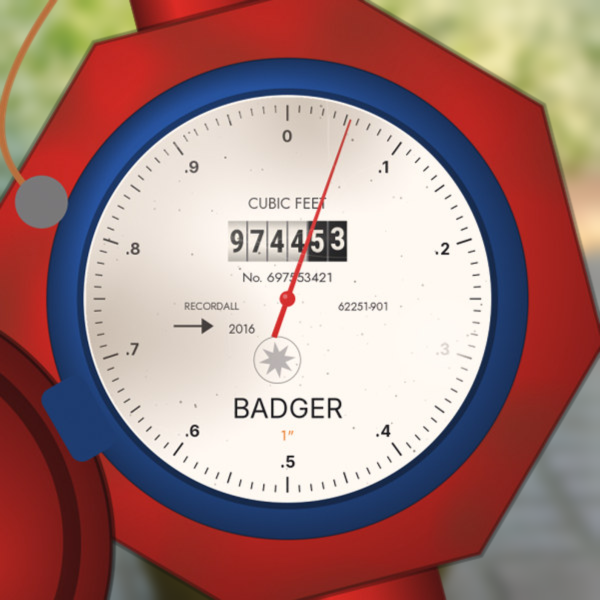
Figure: 974453.05 ft³
